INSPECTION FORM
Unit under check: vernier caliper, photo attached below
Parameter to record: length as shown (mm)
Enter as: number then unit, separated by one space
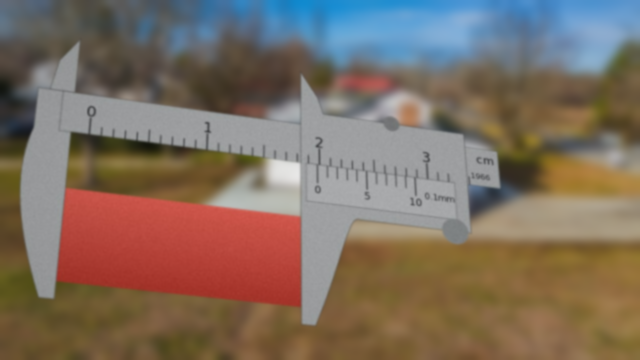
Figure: 19.8 mm
